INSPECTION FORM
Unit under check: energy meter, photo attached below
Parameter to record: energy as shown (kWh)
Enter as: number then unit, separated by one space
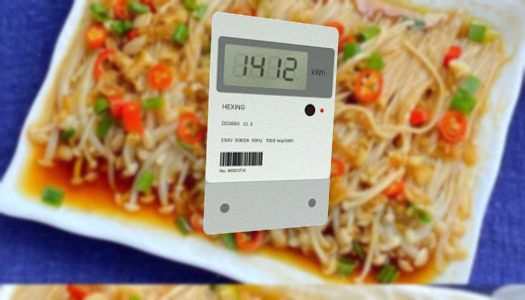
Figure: 1412 kWh
